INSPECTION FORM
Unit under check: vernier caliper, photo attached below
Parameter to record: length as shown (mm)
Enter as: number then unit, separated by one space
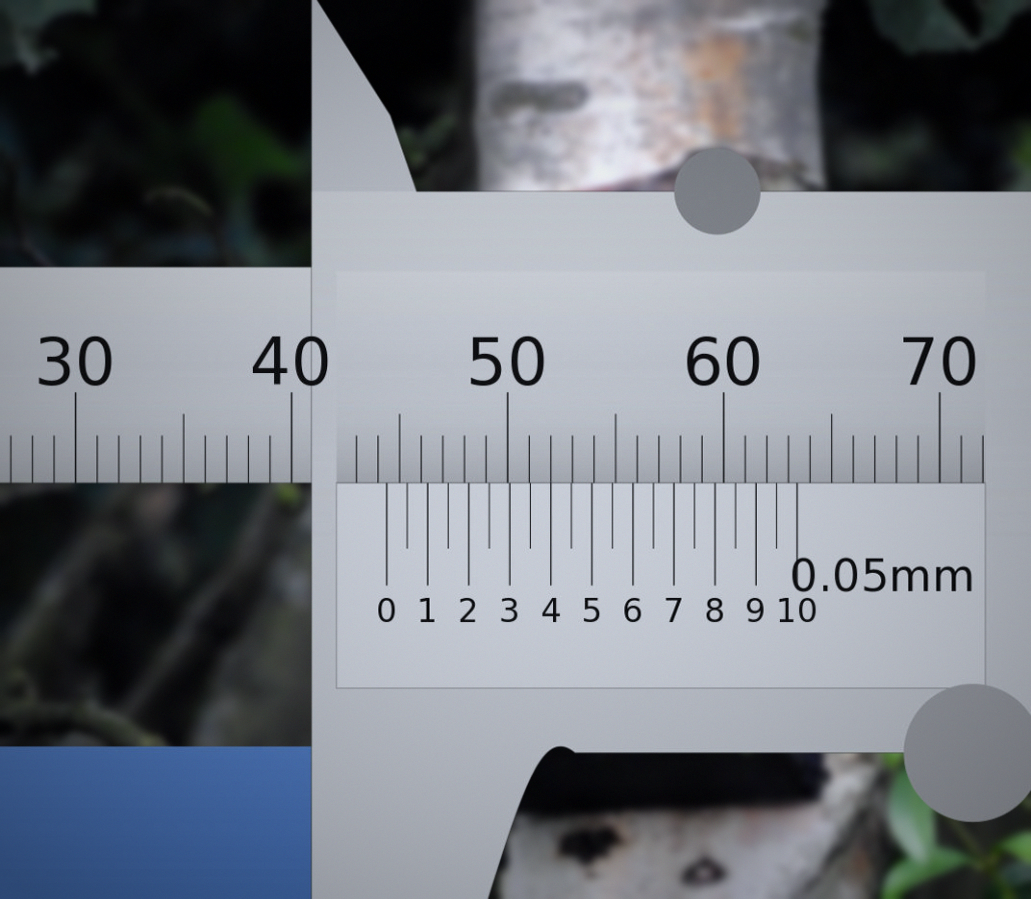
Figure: 44.4 mm
